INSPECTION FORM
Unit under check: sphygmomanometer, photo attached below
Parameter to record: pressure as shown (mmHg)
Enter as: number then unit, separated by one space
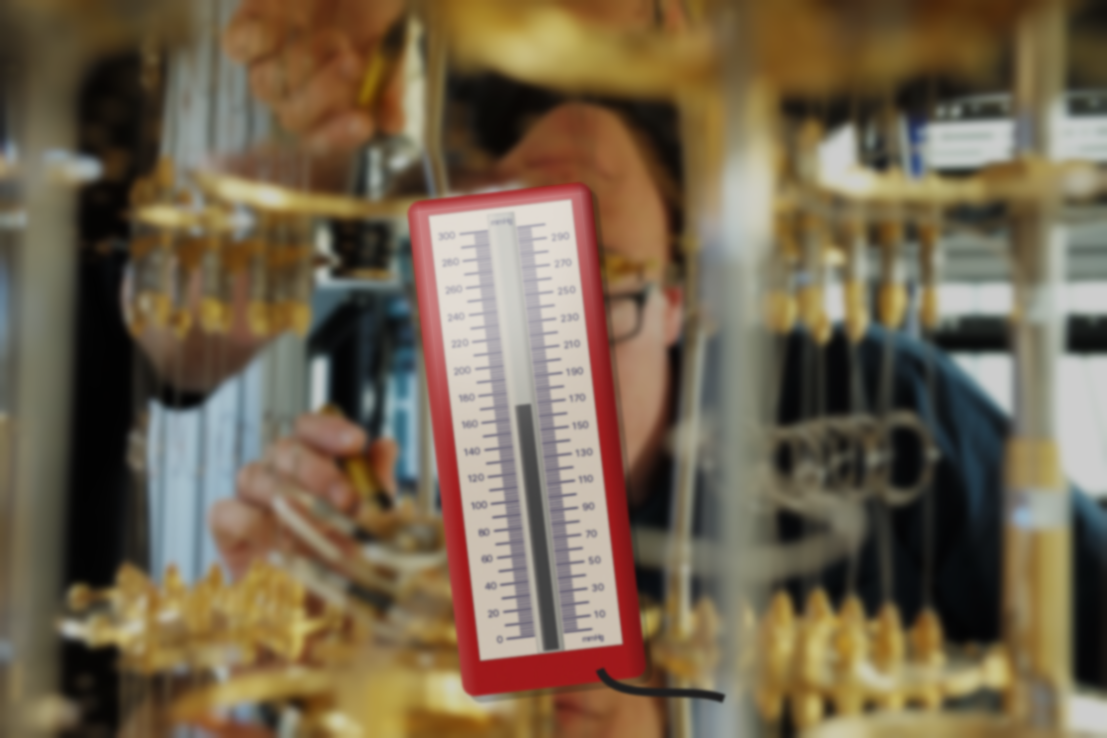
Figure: 170 mmHg
